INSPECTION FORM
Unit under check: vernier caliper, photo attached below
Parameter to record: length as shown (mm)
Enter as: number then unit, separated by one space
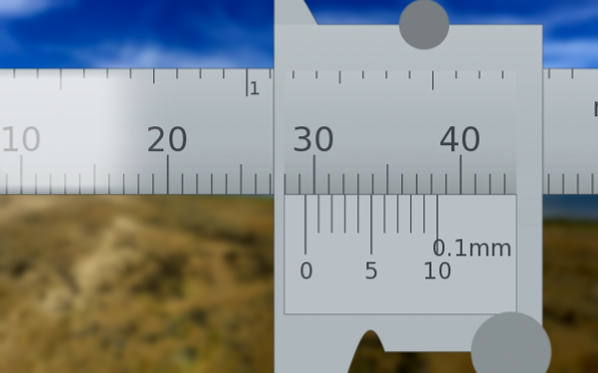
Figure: 29.4 mm
